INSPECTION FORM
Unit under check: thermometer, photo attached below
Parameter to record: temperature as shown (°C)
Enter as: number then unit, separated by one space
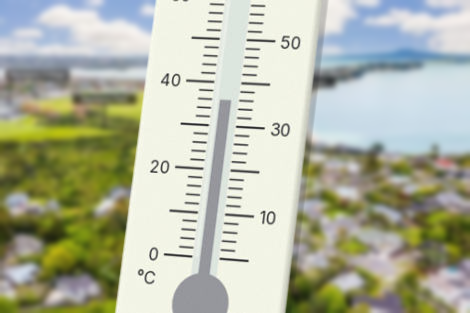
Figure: 36 °C
